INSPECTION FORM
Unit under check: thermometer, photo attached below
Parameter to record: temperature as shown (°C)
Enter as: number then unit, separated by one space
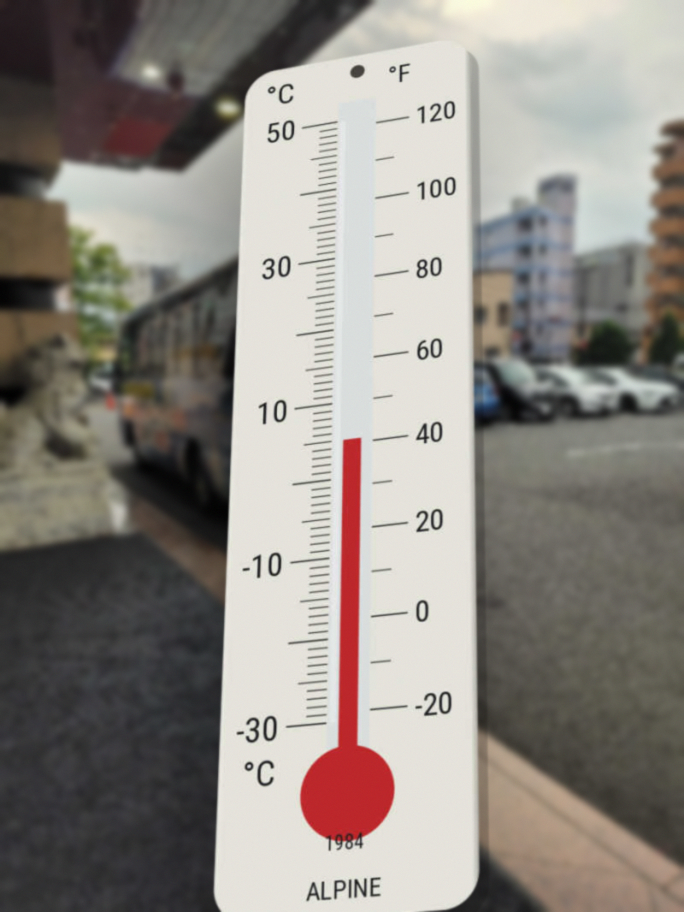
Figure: 5 °C
